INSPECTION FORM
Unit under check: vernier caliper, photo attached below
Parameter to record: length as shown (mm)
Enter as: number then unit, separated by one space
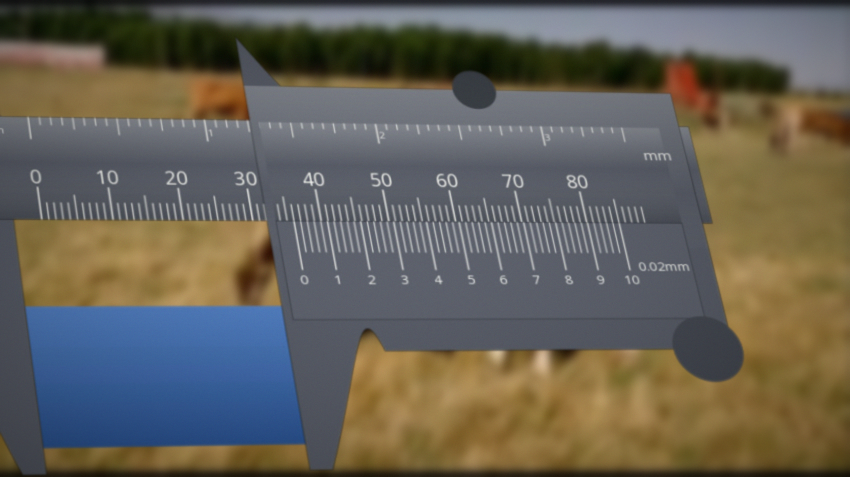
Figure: 36.0 mm
